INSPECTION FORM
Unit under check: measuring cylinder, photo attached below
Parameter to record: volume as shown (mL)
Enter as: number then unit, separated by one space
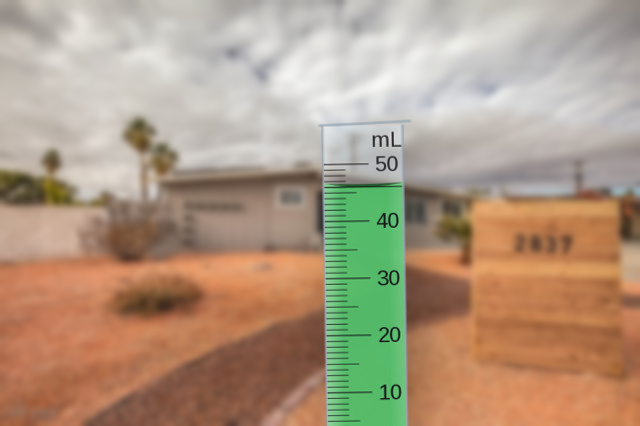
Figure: 46 mL
